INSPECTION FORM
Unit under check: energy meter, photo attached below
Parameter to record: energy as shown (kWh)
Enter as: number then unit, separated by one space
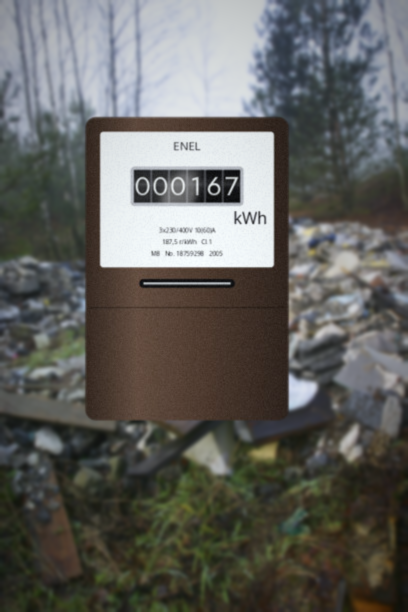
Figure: 167 kWh
